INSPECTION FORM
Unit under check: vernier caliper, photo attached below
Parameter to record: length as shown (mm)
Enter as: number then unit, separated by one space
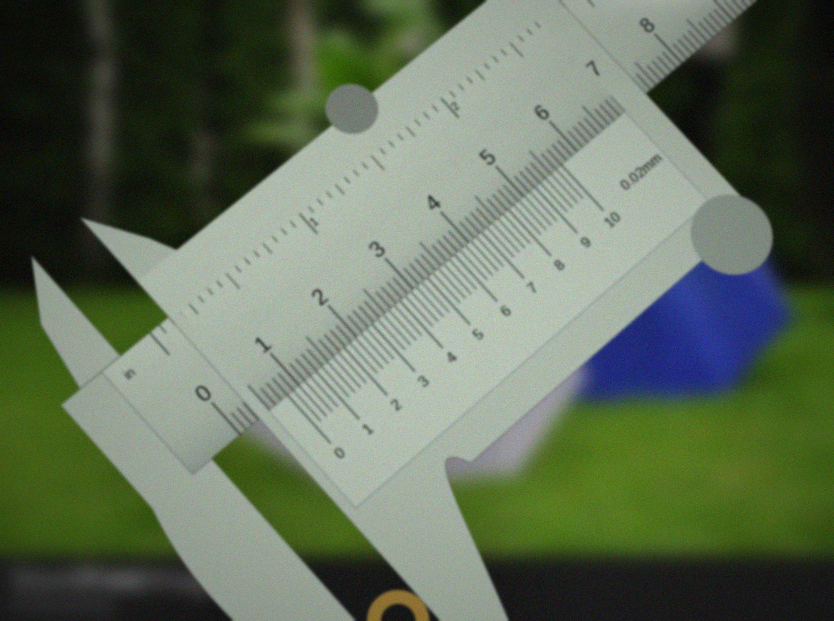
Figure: 8.0 mm
